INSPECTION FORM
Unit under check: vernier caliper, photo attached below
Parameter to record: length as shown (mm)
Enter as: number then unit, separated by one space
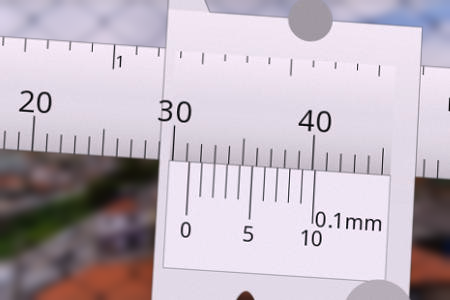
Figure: 31.2 mm
